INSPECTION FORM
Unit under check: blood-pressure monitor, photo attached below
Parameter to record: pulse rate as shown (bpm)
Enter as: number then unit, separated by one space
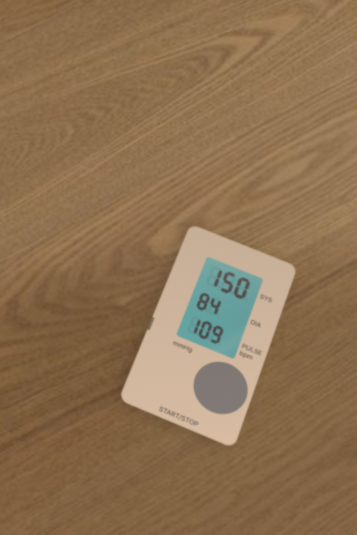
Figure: 109 bpm
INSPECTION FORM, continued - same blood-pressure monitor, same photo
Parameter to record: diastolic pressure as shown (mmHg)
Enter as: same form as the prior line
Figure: 84 mmHg
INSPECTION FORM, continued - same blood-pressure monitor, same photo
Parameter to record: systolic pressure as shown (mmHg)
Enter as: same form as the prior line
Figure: 150 mmHg
